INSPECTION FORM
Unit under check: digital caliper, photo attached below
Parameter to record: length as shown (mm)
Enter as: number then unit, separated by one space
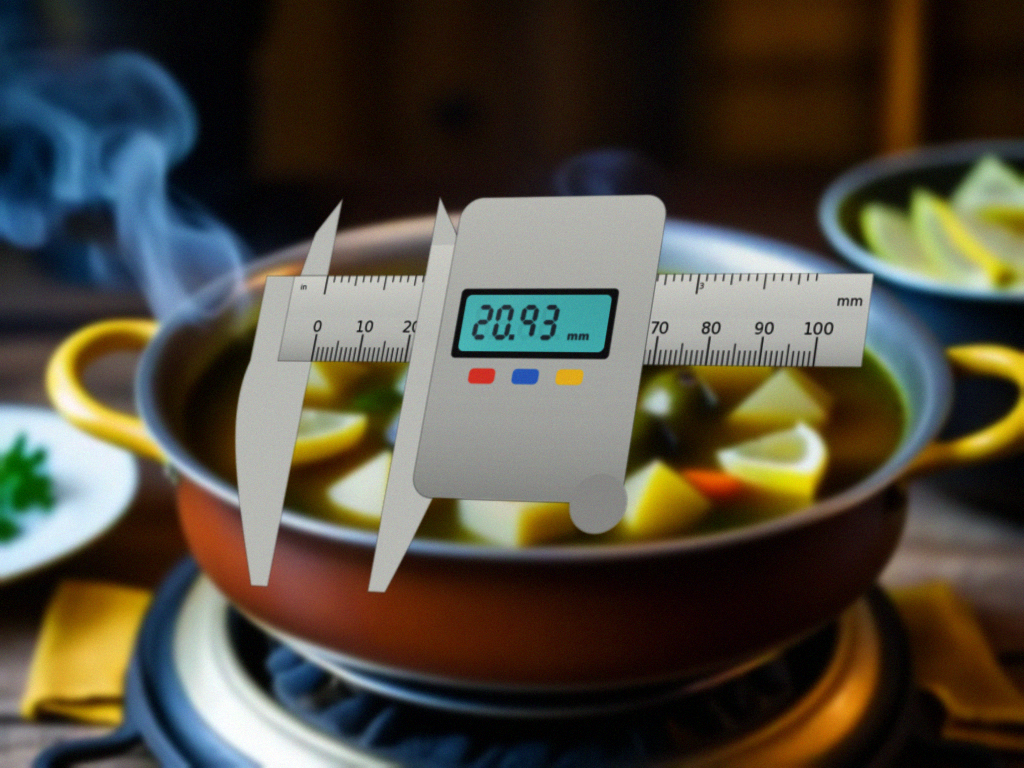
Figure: 20.93 mm
